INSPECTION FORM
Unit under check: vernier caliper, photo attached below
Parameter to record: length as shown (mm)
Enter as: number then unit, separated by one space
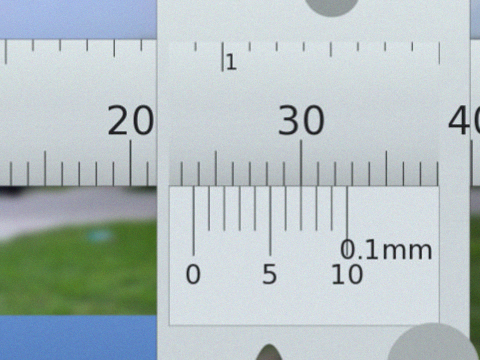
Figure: 23.7 mm
